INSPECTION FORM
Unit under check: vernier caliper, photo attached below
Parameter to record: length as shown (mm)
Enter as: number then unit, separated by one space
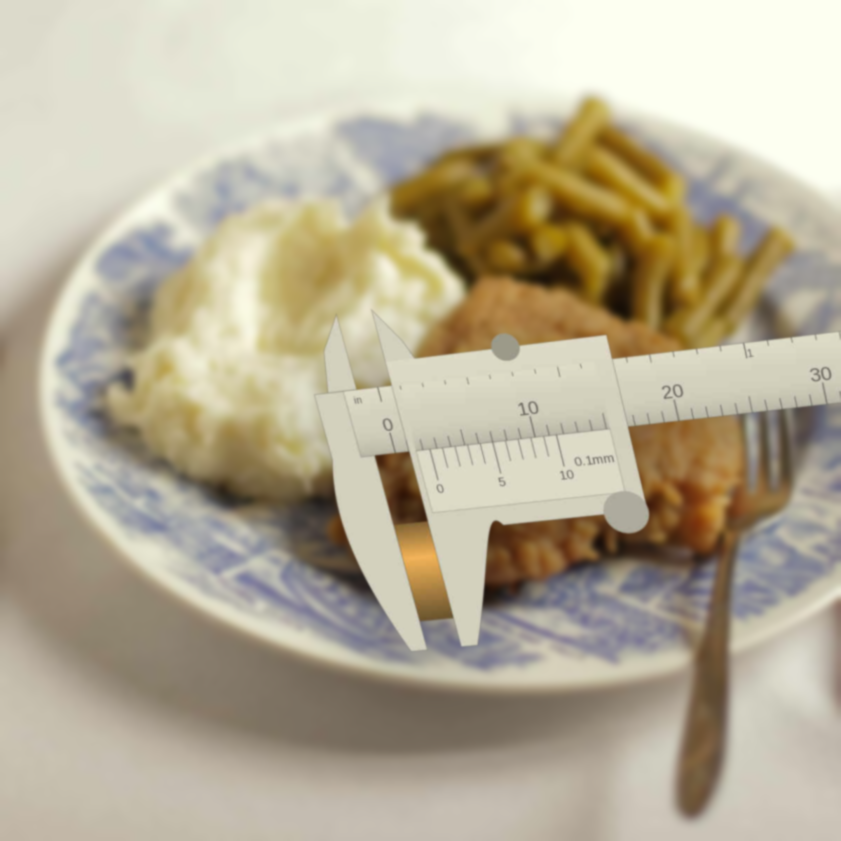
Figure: 2.5 mm
